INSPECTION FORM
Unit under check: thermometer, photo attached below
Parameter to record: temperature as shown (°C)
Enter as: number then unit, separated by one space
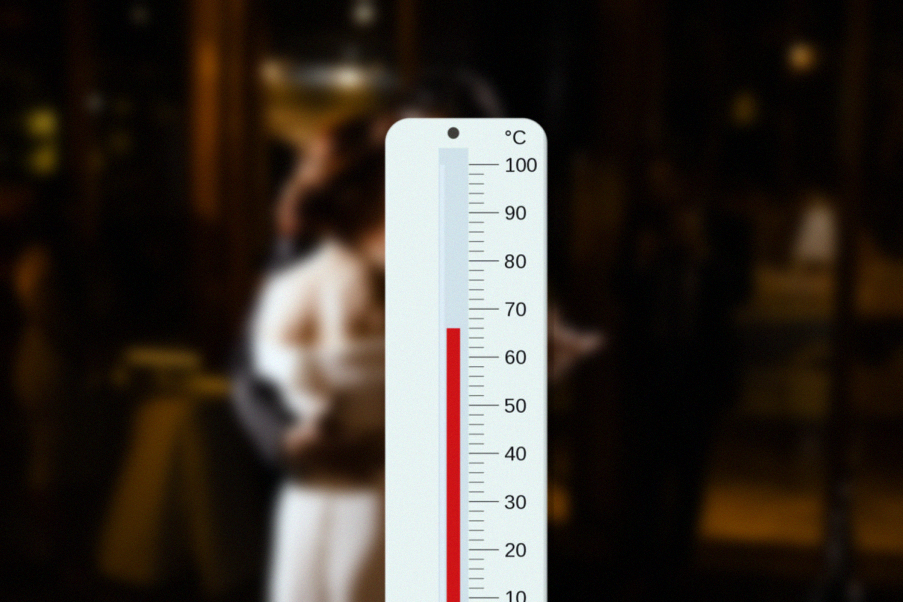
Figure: 66 °C
